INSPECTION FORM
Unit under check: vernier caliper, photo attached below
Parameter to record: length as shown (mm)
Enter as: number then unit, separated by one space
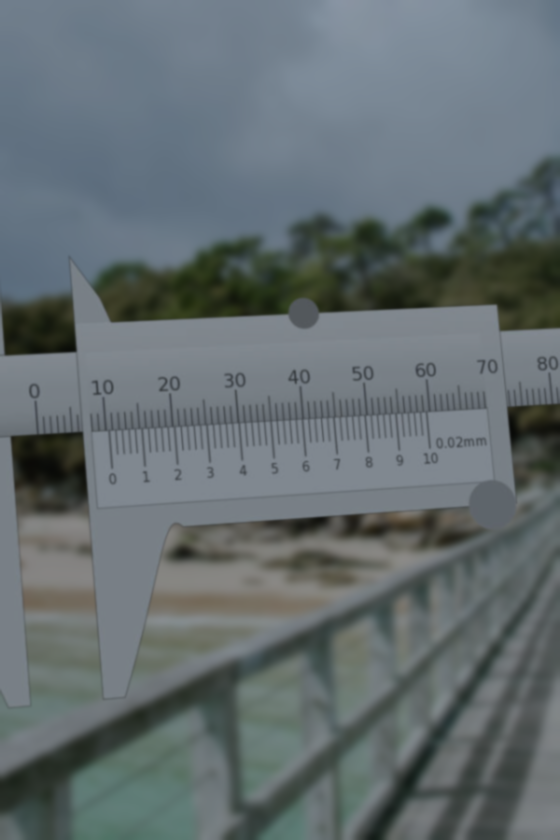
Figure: 10.5 mm
